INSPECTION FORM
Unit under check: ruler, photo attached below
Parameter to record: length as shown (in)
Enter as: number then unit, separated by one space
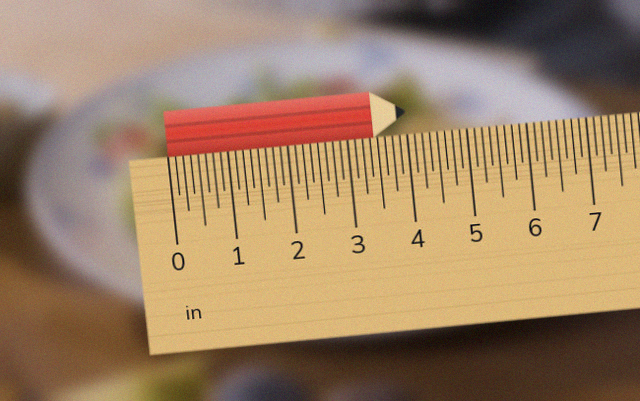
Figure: 4 in
